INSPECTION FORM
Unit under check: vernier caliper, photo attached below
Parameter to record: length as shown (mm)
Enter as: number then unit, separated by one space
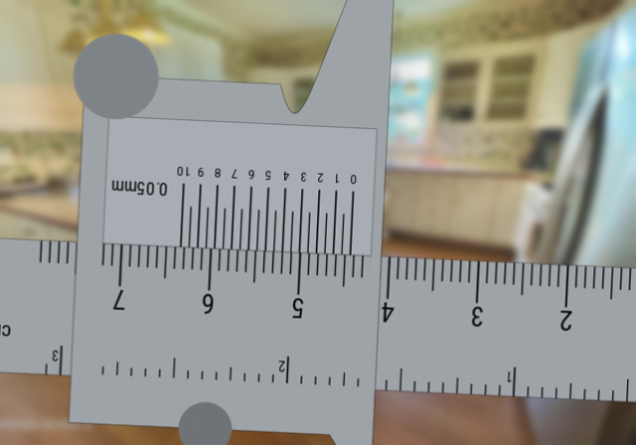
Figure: 44.4 mm
